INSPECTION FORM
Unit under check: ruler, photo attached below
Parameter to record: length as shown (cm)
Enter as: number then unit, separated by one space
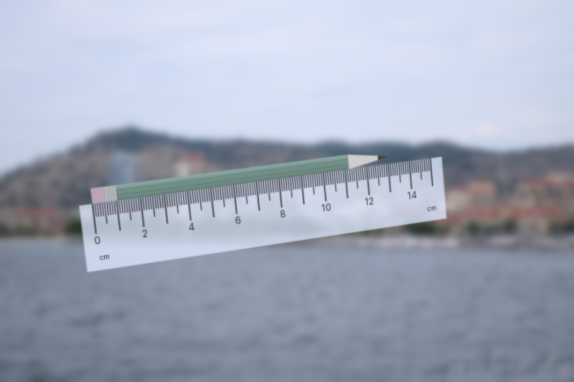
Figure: 13 cm
